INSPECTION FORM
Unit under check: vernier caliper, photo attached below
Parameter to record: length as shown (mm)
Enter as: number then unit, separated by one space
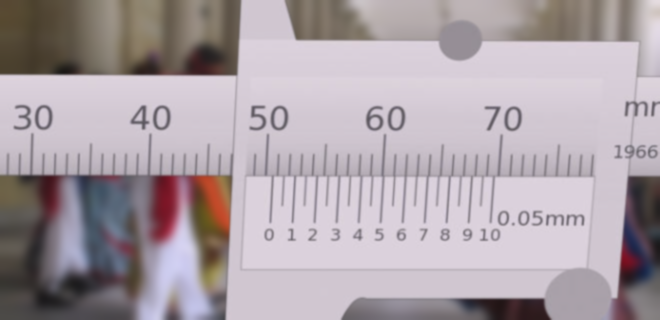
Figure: 50.6 mm
